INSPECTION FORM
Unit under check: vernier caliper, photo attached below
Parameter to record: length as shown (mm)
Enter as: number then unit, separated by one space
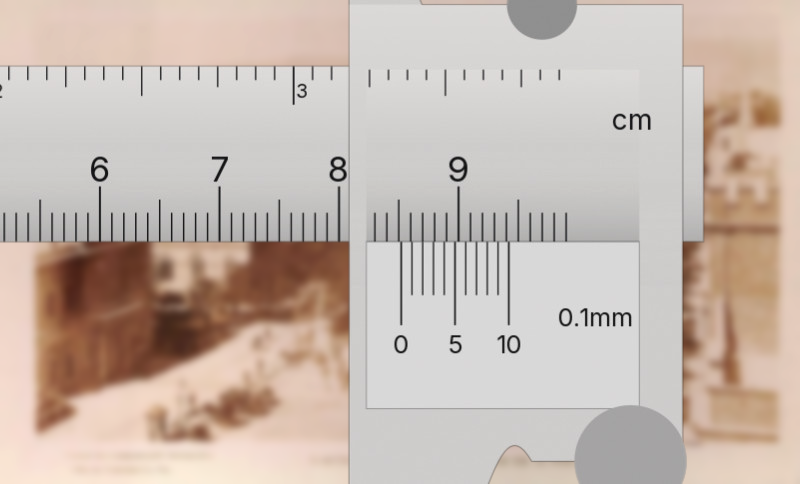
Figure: 85.2 mm
